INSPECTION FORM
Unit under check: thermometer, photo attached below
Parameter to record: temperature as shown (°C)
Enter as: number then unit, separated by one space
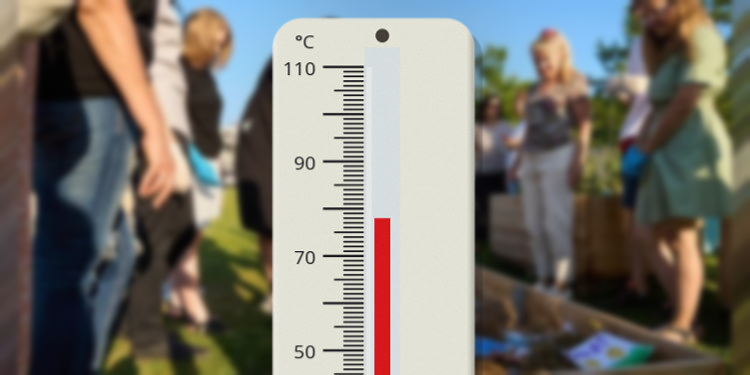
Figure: 78 °C
